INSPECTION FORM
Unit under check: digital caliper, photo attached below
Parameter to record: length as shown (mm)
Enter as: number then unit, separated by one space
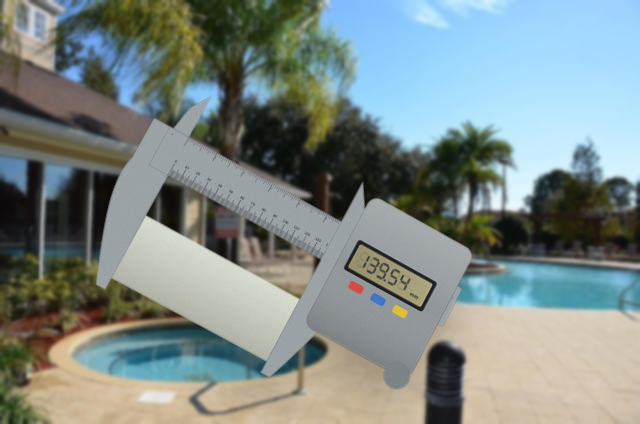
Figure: 139.54 mm
